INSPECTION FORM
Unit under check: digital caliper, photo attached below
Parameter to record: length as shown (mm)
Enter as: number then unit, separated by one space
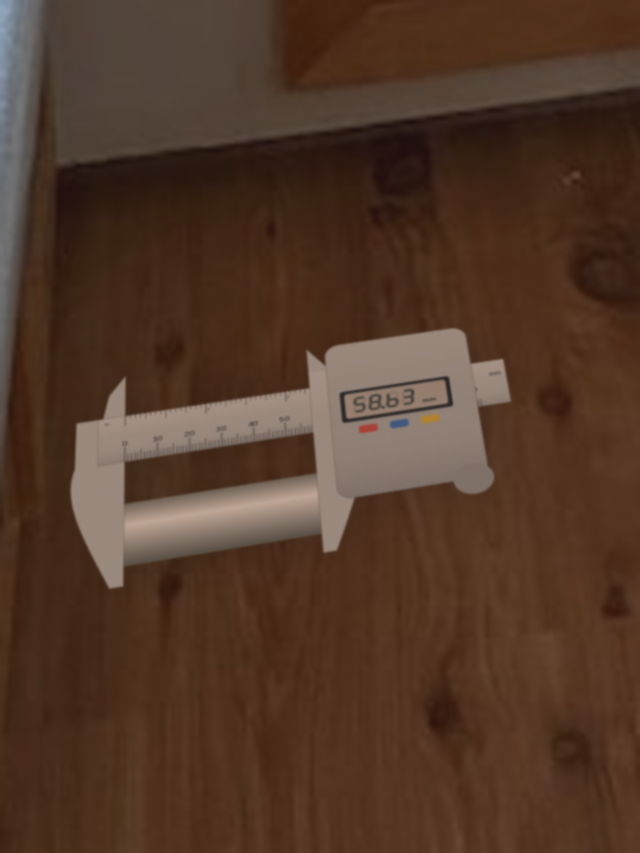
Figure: 58.63 mm
